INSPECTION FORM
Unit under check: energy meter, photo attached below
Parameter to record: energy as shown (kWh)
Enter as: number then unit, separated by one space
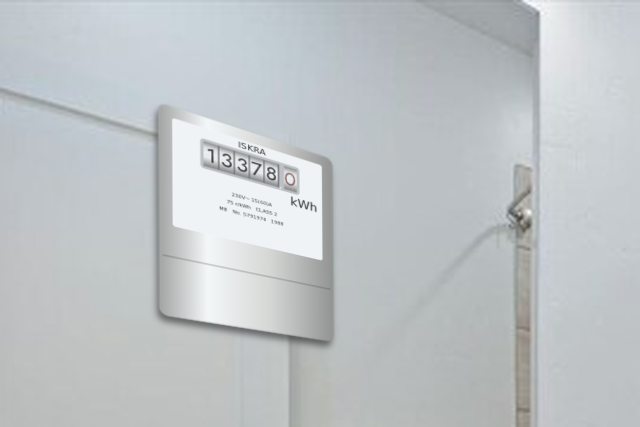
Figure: 13378.0 kWh
